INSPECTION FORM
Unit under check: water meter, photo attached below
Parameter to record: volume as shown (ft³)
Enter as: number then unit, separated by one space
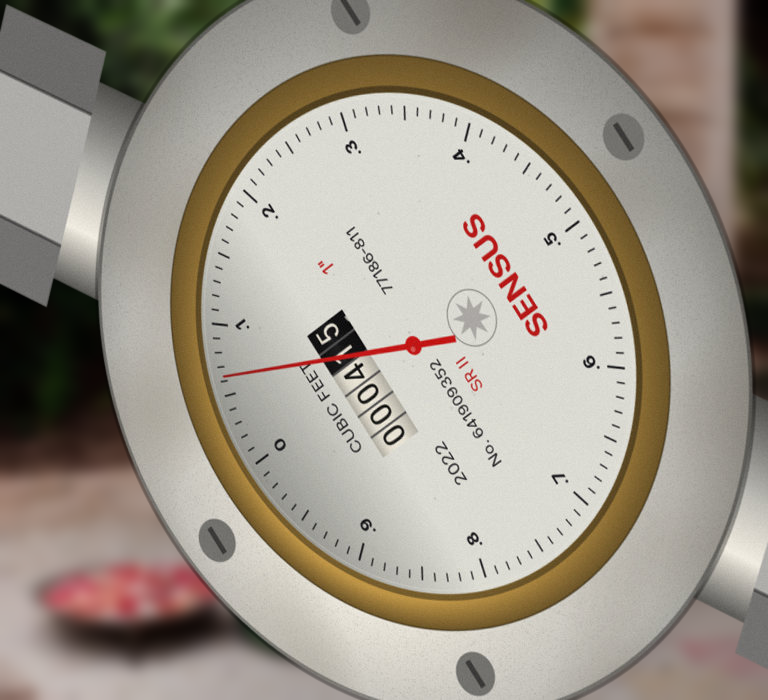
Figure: 415.06 ft³
